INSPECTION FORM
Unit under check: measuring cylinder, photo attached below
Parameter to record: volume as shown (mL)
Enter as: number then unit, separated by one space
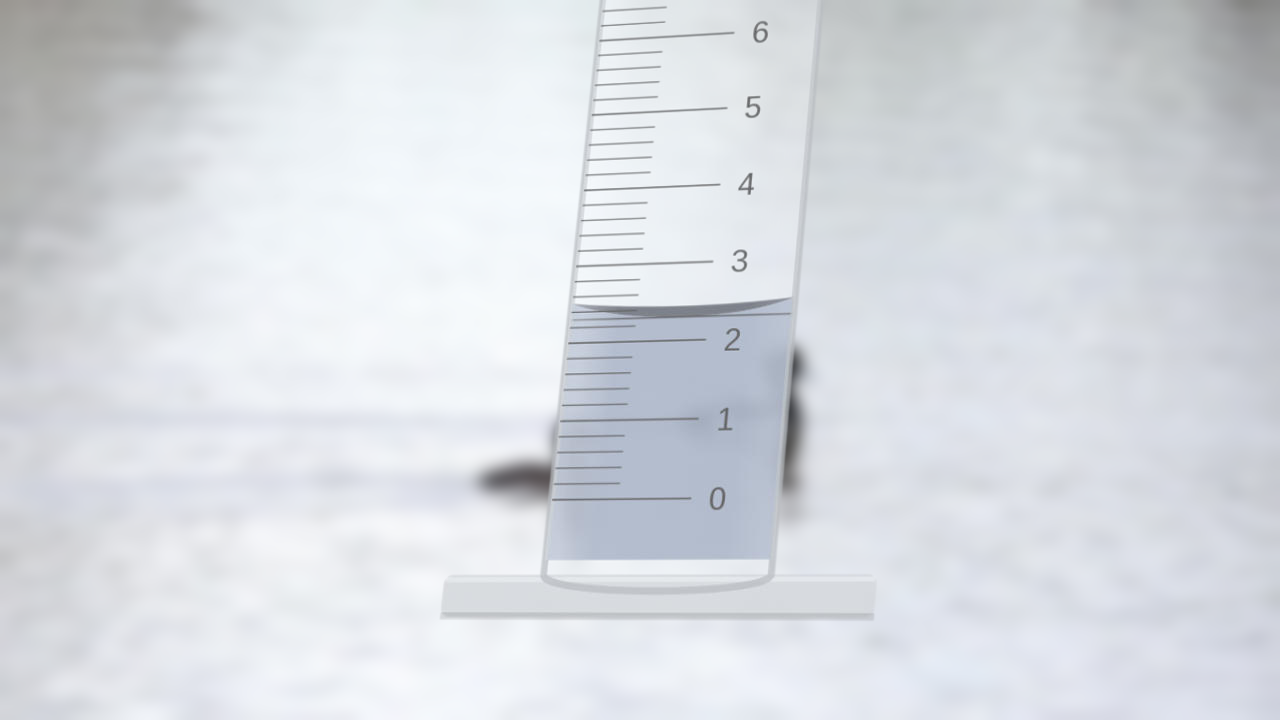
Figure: 2.3 mL
